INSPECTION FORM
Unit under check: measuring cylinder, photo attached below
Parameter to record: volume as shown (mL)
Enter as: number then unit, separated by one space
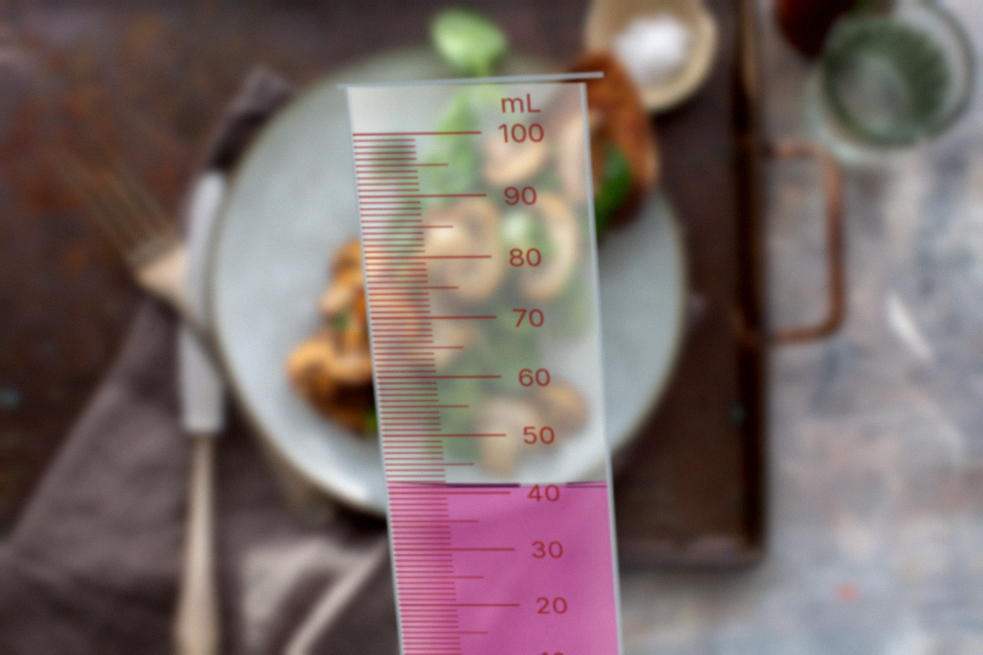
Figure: 41 mL
